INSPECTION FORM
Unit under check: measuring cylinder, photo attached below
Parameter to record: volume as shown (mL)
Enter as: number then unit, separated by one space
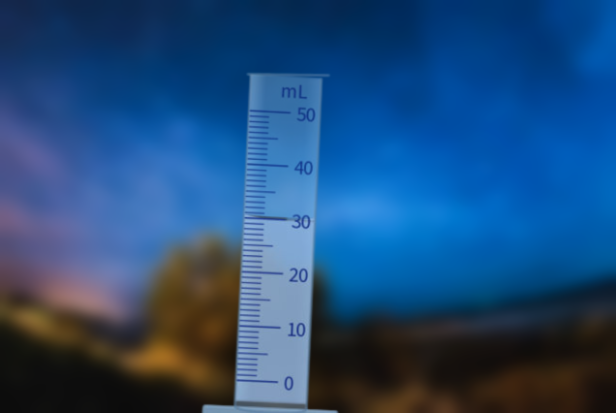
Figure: 30 mL
